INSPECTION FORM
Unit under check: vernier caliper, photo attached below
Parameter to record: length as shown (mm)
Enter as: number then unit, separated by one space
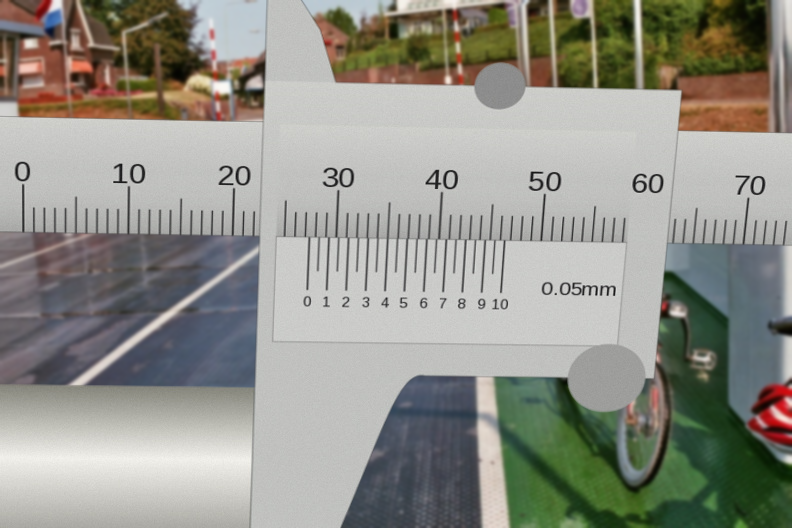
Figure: 27.4 mm
